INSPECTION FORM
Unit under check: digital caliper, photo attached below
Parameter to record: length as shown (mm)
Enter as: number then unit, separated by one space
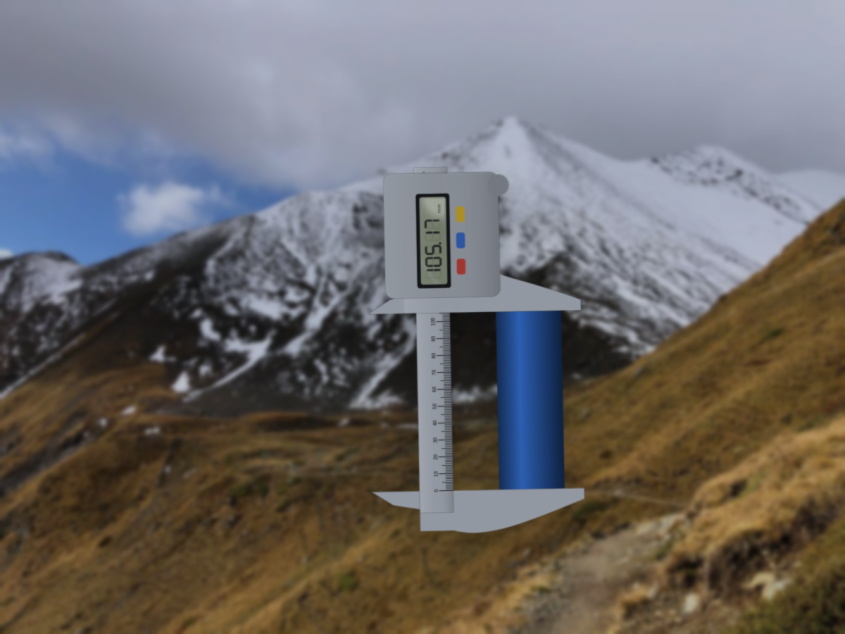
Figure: 105.17 mm
